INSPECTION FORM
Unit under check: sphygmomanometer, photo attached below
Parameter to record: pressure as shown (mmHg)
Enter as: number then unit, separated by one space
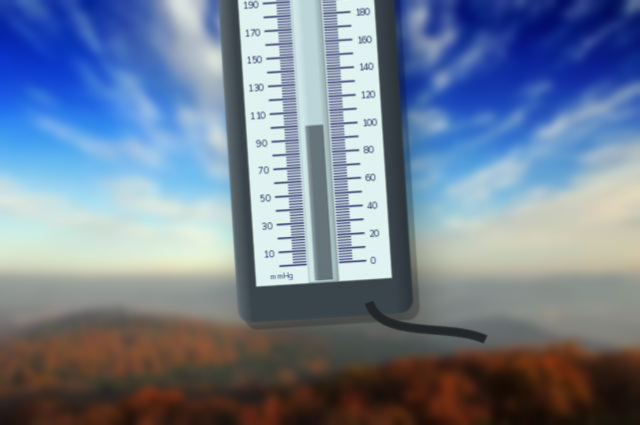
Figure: 100 mmHg
